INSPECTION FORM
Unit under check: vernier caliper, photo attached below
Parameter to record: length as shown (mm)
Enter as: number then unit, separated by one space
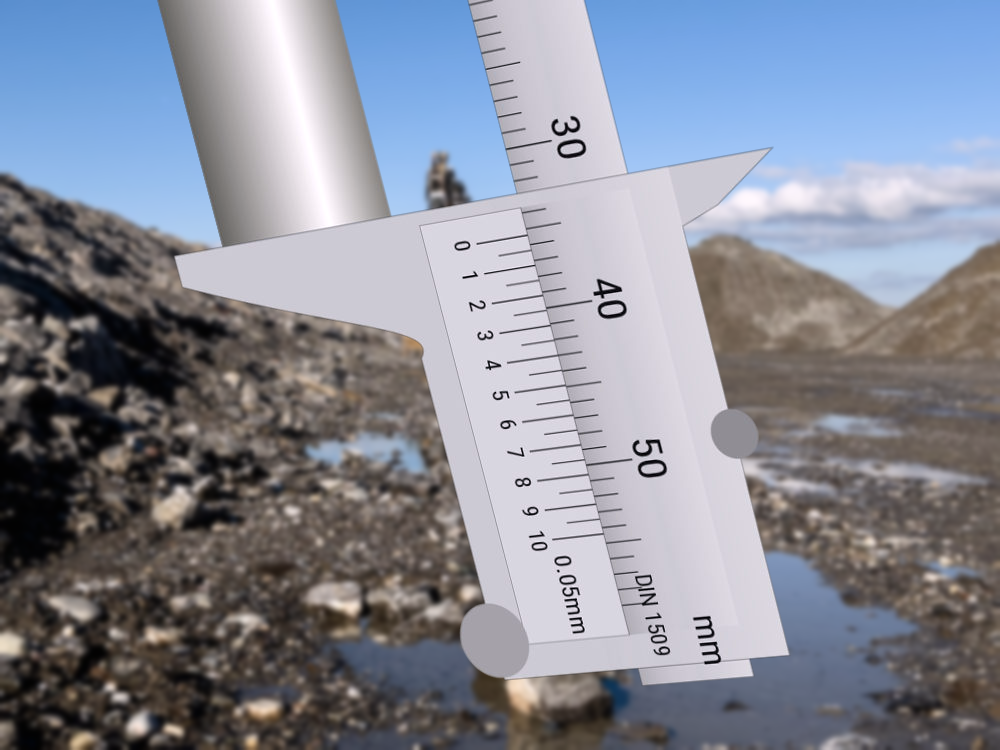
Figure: 35.4 mm
